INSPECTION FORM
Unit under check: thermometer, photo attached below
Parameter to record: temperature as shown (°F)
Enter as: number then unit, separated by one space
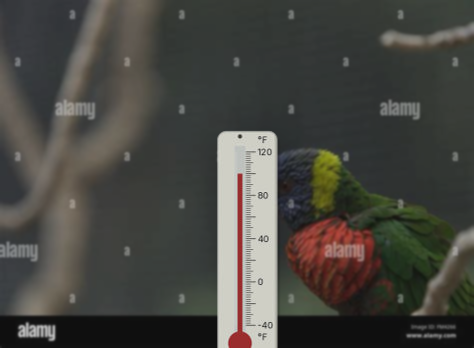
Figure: 100 °F
